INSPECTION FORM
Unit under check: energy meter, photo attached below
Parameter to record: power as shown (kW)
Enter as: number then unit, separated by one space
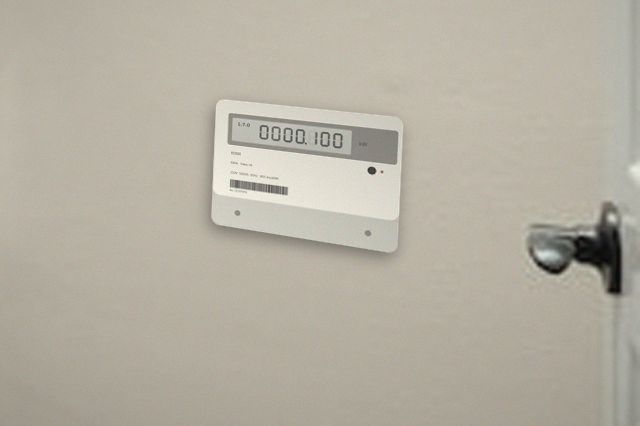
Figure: 0.100 kW
